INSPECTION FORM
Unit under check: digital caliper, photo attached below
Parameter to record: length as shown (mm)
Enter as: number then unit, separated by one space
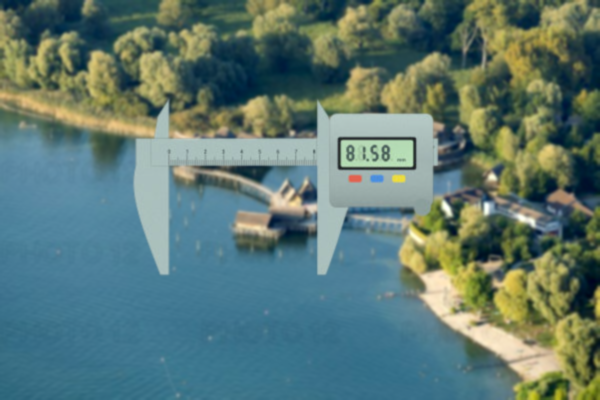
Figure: 81.58 mm
